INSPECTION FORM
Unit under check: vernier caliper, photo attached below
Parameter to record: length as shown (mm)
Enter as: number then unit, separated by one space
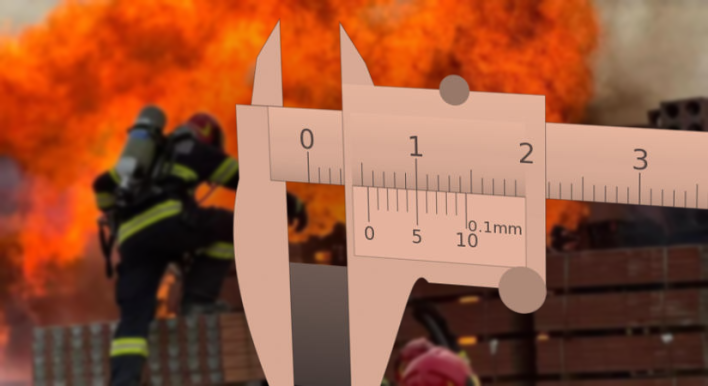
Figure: 5.5 mm
